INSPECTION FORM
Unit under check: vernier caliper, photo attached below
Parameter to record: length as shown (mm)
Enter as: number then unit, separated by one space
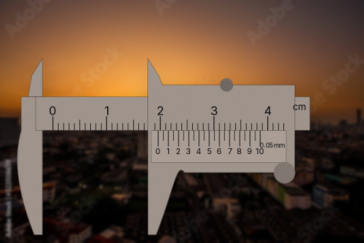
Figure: 19.6 mm
